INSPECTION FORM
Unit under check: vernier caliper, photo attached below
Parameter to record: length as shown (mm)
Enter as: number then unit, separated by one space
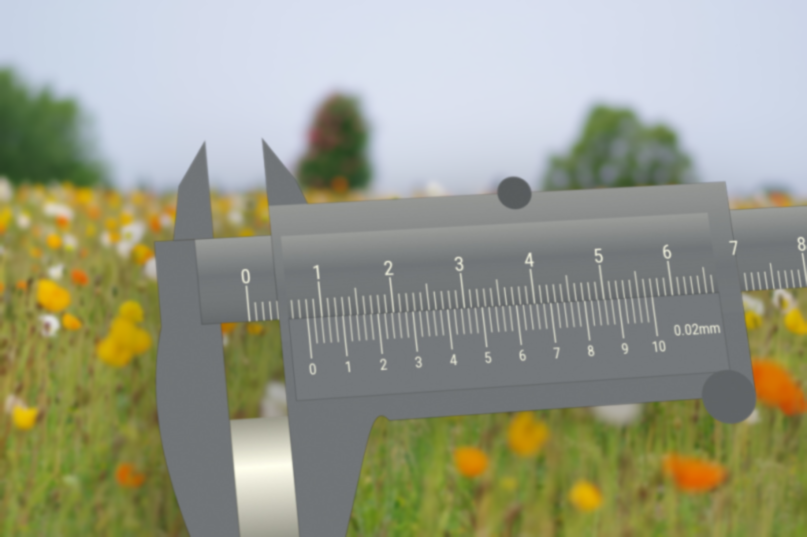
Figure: 8.0 mm
